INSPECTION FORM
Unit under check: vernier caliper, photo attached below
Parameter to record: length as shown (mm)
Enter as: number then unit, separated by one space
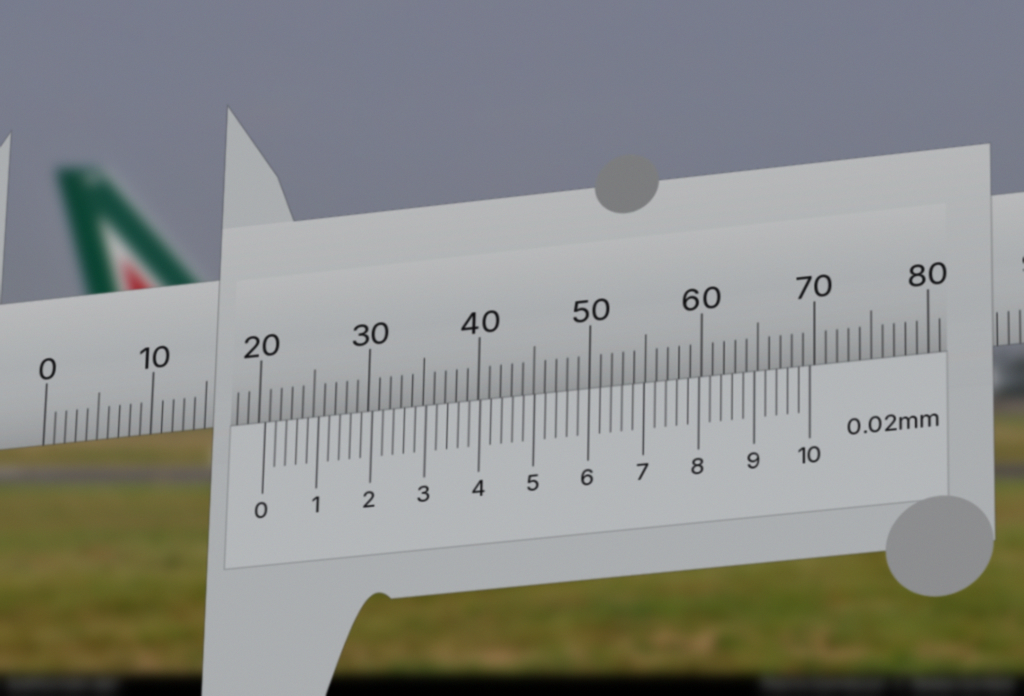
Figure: 20.6 mm
